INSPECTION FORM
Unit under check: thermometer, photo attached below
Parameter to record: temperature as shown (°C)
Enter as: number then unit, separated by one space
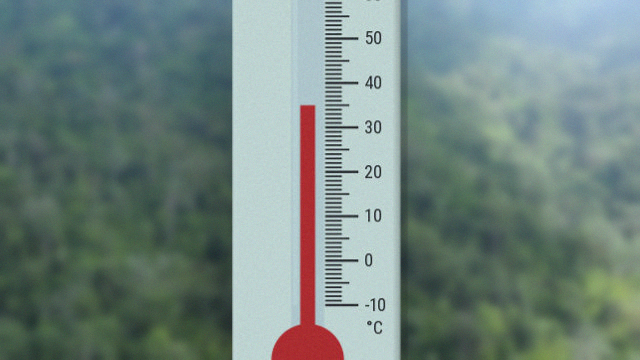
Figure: 35 °C
